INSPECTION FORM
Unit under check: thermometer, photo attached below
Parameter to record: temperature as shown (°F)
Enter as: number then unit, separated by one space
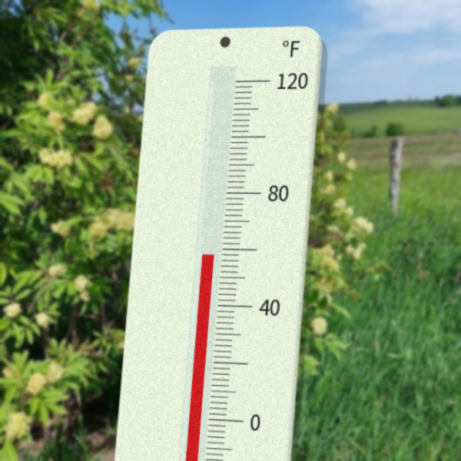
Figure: 58 °F
